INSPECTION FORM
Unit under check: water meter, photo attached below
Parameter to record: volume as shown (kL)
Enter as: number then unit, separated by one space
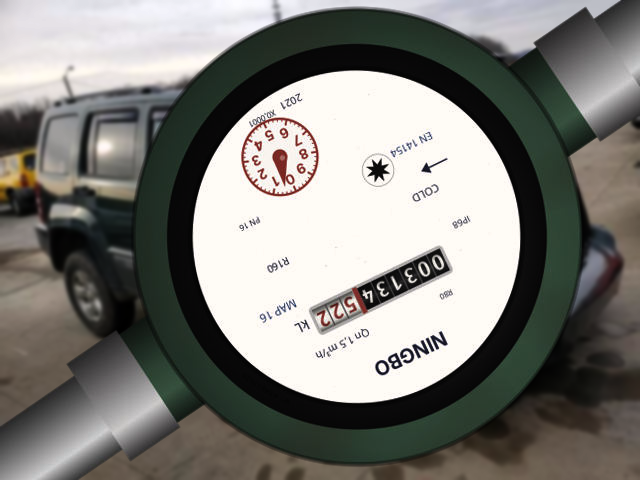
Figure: 3134.5220 kL
